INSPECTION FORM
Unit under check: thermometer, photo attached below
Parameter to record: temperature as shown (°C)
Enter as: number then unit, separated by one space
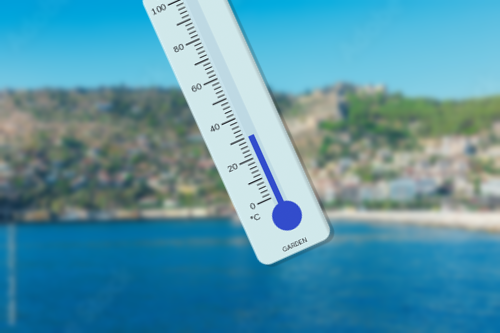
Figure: 30 °C
